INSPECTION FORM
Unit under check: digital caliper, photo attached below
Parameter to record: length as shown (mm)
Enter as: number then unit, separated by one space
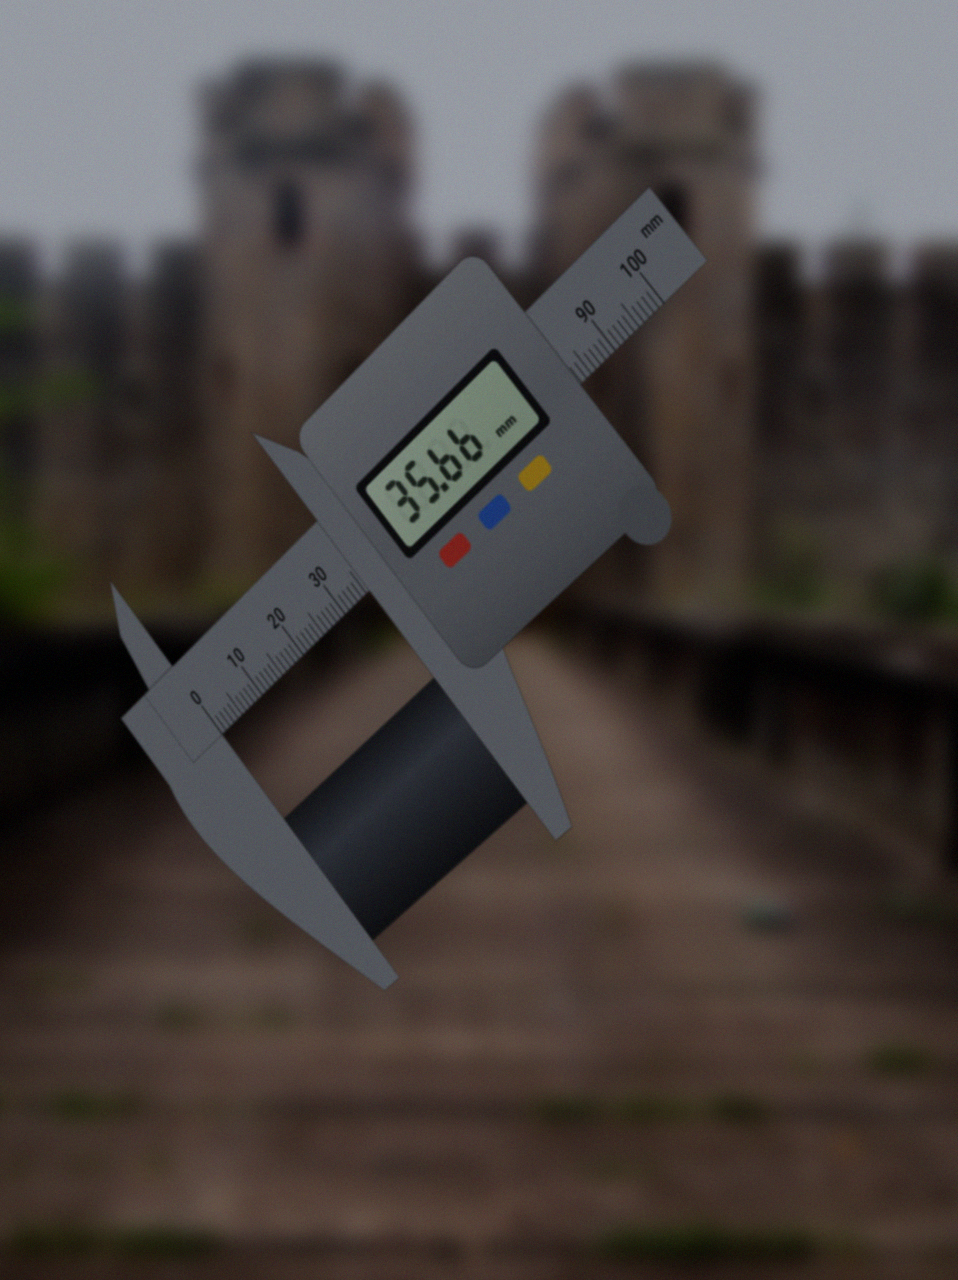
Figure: 35.66 mm
